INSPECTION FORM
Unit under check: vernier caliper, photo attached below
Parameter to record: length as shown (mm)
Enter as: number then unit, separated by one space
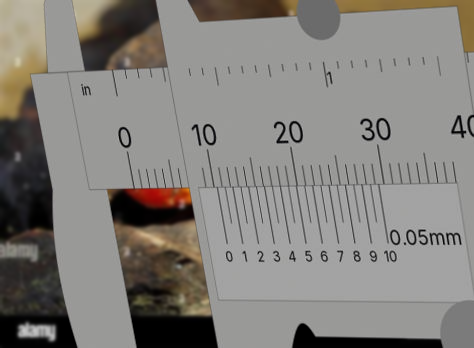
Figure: 10.4 mm
